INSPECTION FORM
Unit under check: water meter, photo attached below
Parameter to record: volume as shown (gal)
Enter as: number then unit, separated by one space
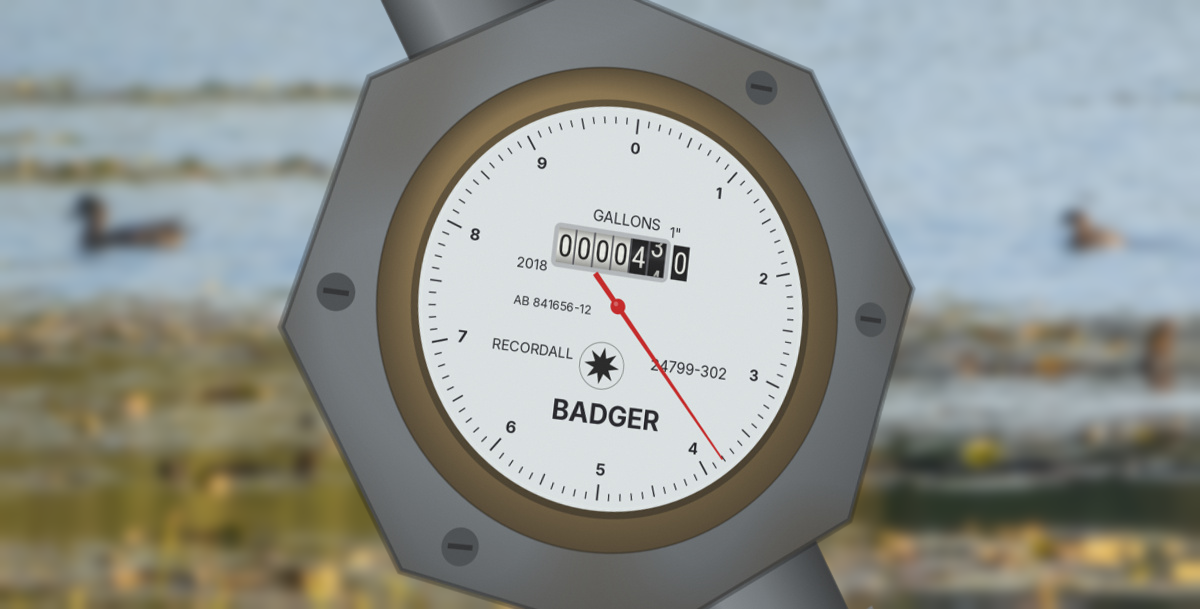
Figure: 433.8 gal
